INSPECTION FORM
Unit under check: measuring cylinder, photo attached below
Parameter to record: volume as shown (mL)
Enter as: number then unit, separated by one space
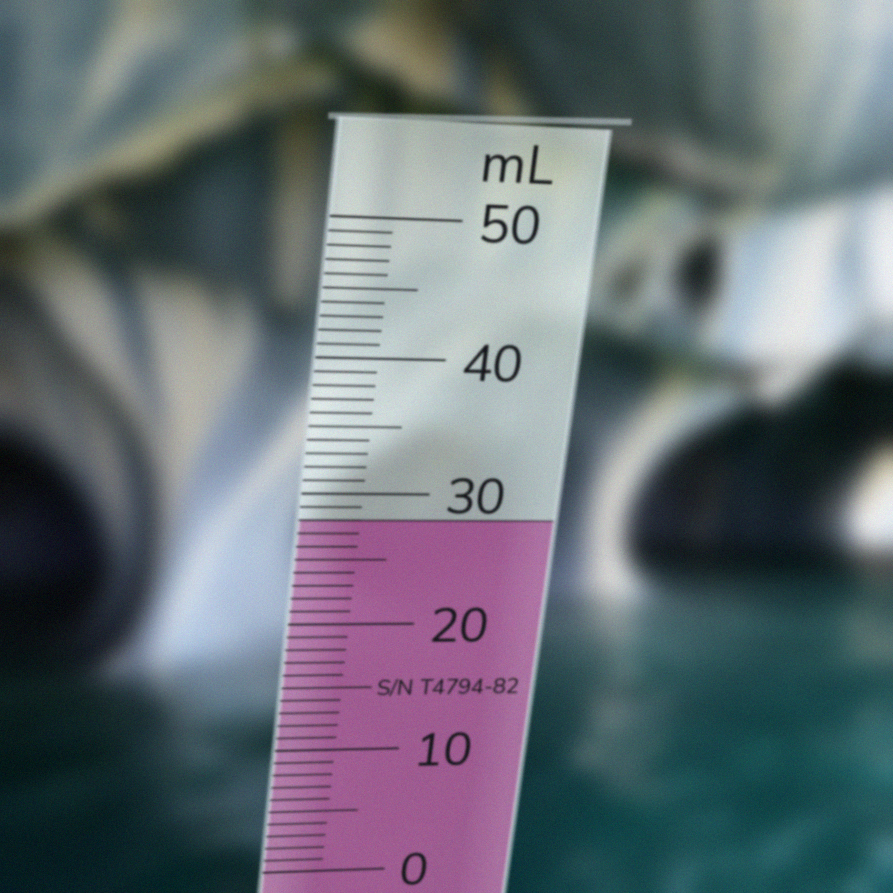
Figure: 28 mL
